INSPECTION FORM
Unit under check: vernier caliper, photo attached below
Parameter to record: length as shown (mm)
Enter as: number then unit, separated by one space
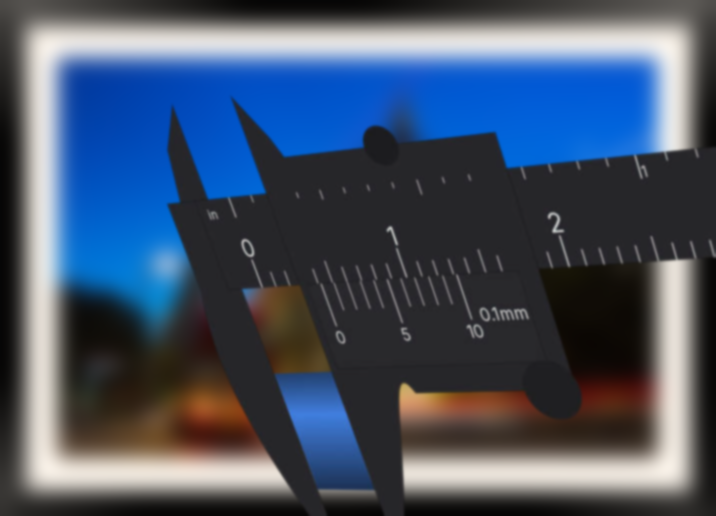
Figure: 4.2 mm
